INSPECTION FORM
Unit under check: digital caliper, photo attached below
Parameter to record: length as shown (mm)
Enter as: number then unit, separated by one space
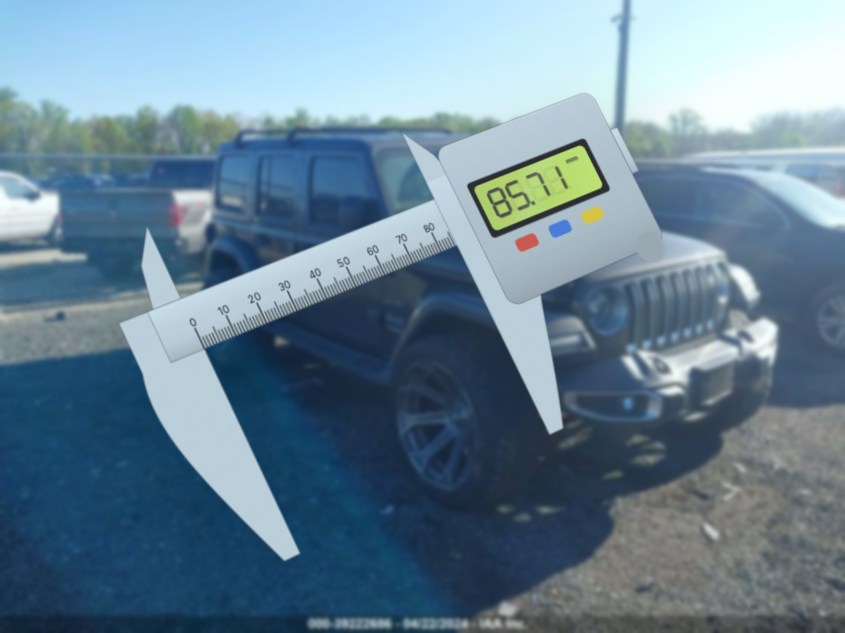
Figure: 85.71 mm
